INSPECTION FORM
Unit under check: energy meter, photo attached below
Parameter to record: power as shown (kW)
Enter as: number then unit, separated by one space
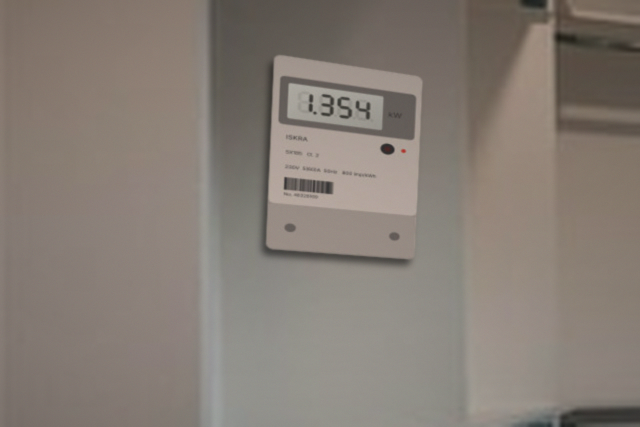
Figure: 1.354 kW
